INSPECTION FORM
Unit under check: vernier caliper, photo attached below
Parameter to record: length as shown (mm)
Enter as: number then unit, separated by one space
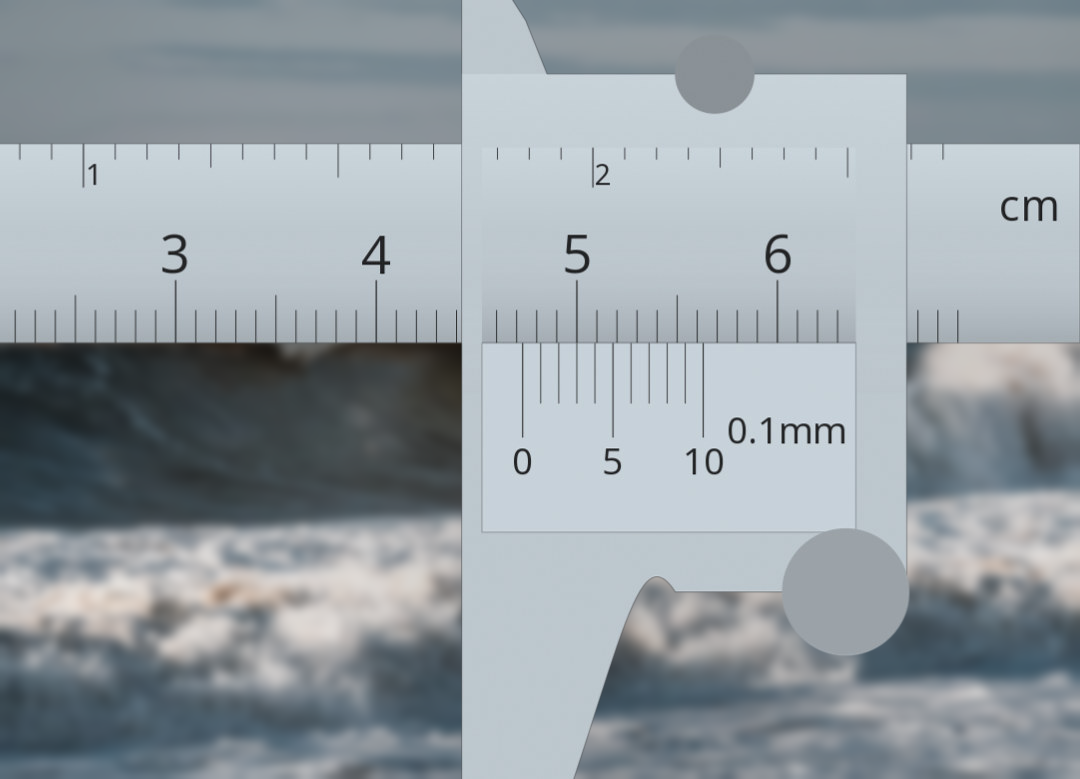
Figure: 47.3 mm
